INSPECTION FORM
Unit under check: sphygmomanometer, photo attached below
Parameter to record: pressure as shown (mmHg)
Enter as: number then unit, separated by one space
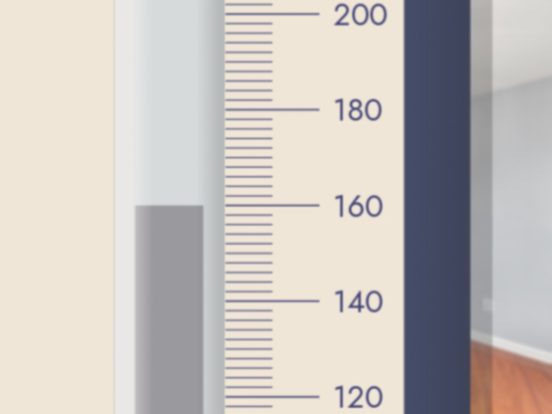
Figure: 160 mmHg
